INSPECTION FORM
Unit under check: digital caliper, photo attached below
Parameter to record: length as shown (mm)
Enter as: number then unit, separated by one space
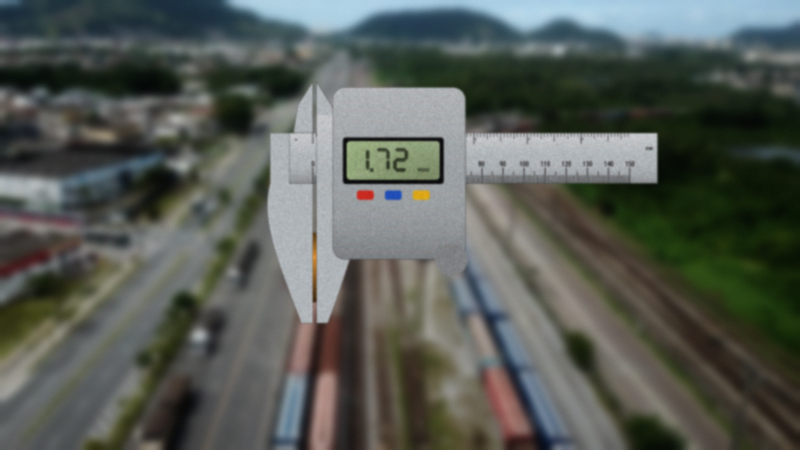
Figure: 1.72 mm
